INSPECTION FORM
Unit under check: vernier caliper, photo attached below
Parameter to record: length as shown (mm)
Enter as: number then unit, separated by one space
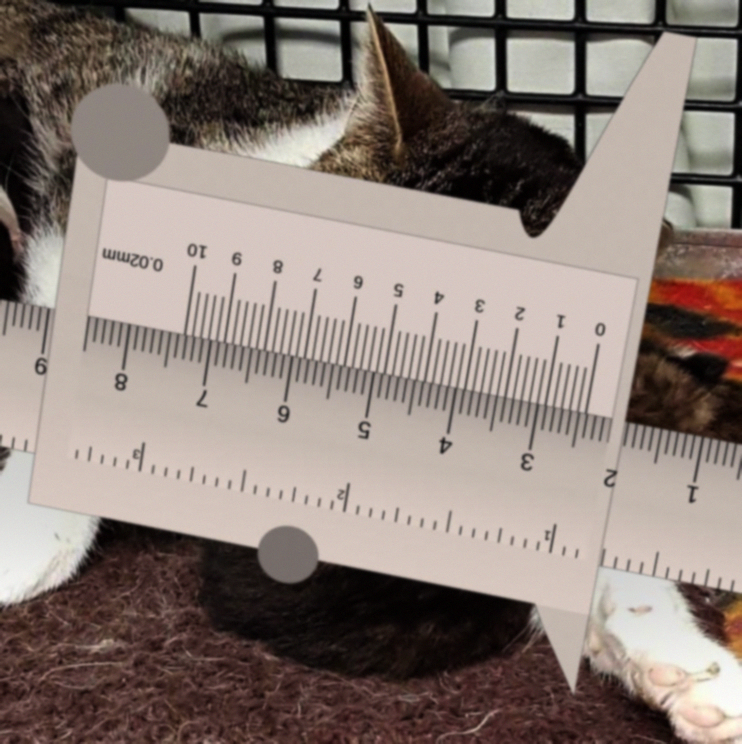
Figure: 24.2 mm
